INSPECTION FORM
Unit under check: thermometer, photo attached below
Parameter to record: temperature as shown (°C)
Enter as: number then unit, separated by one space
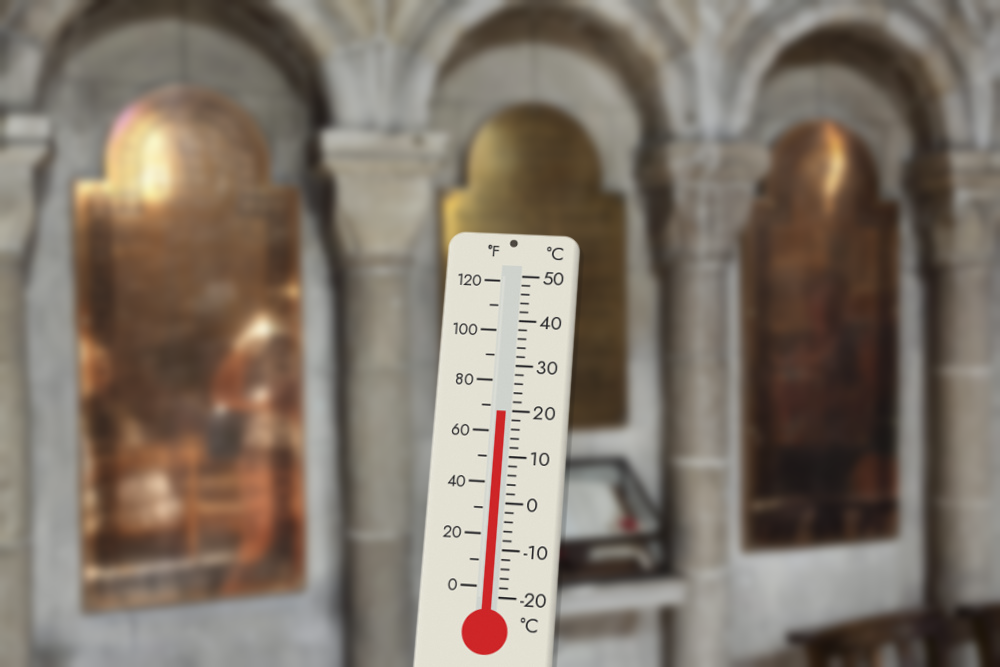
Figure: 20 °C
